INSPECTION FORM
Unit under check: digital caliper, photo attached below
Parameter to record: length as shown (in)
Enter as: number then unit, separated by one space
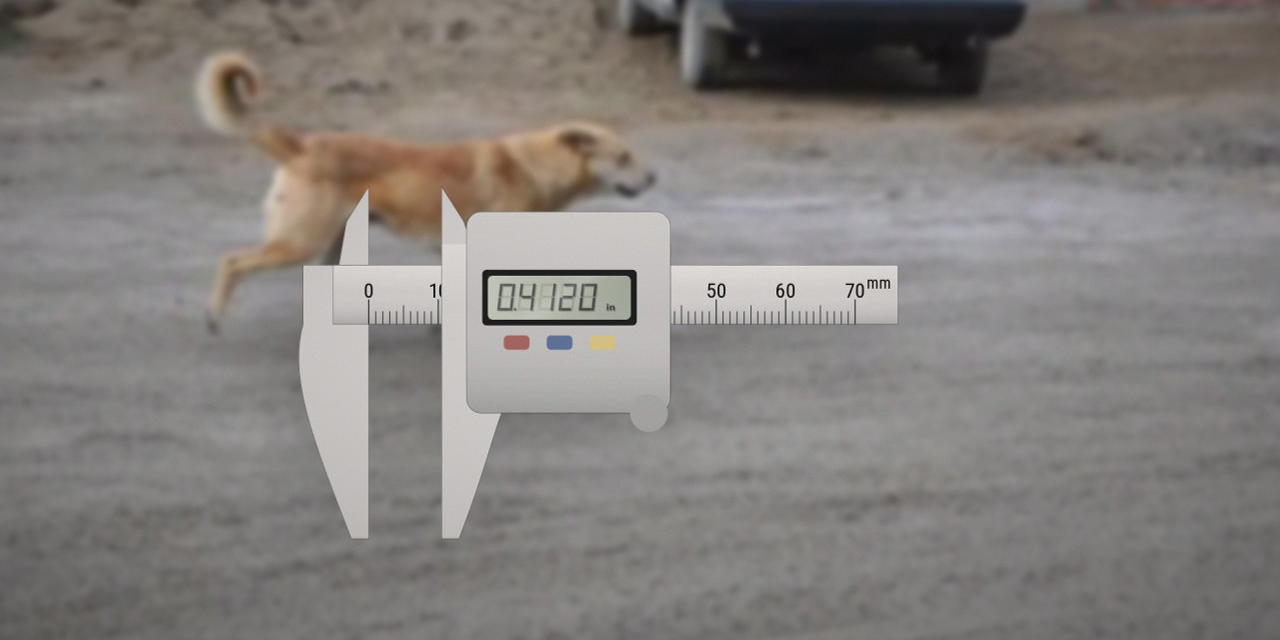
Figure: 0.4120 in
